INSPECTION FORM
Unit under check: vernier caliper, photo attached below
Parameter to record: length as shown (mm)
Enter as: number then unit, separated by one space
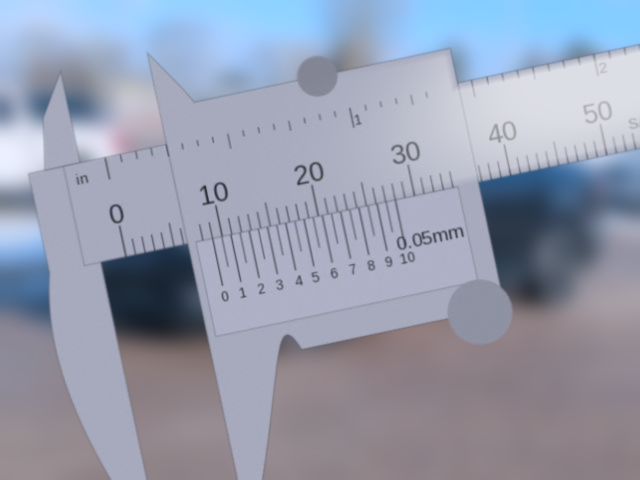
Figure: 9.0 mm
